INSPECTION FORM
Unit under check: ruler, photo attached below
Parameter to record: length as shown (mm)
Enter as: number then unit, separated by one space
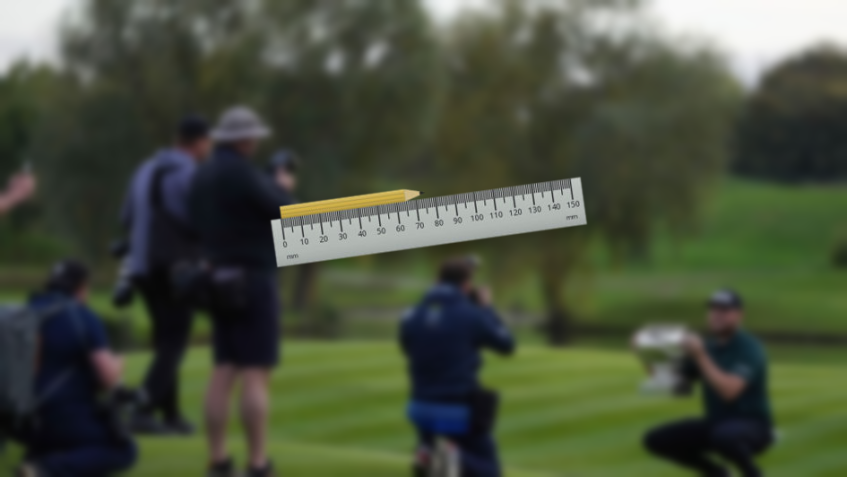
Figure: 75 mm
